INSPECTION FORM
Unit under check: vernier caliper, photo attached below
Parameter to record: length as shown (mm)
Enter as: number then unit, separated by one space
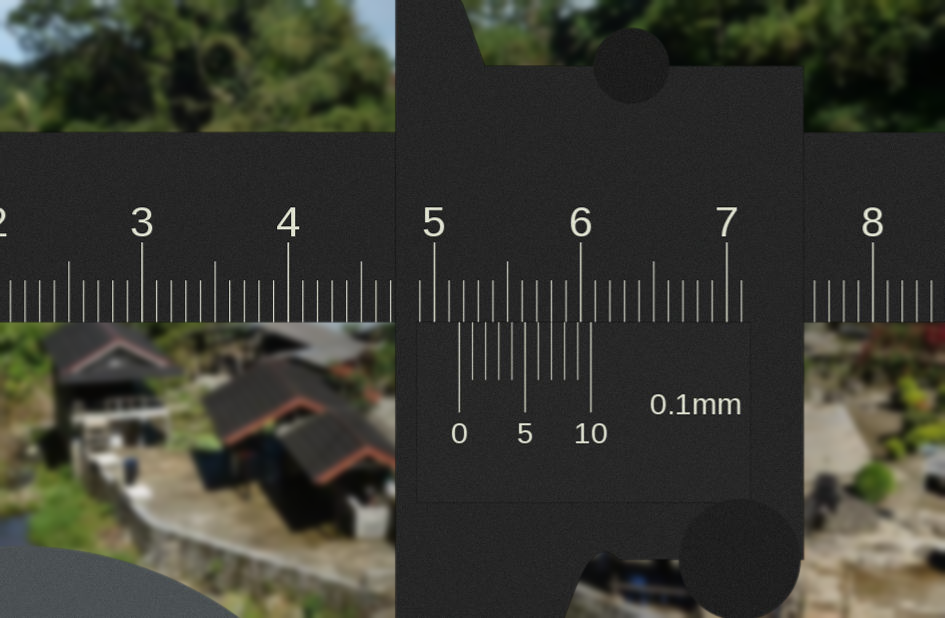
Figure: 51.7 mm
